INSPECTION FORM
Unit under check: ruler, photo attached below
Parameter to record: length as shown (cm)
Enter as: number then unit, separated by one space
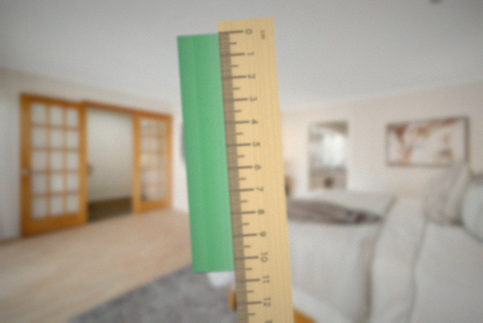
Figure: 10.5 cm
